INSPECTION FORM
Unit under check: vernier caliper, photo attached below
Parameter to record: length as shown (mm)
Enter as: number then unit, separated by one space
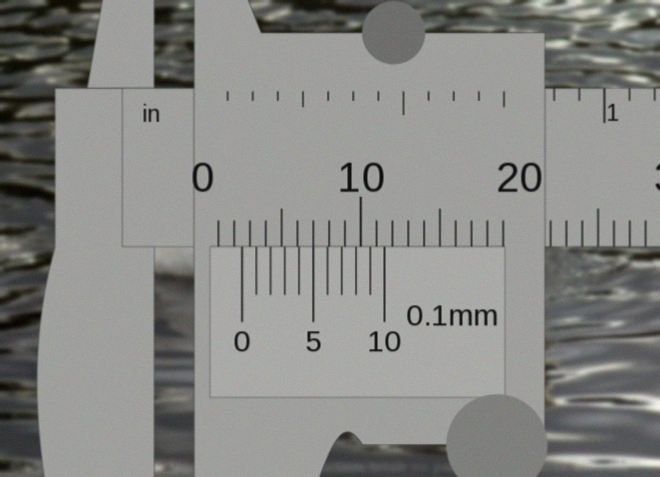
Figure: 2.5 mm
